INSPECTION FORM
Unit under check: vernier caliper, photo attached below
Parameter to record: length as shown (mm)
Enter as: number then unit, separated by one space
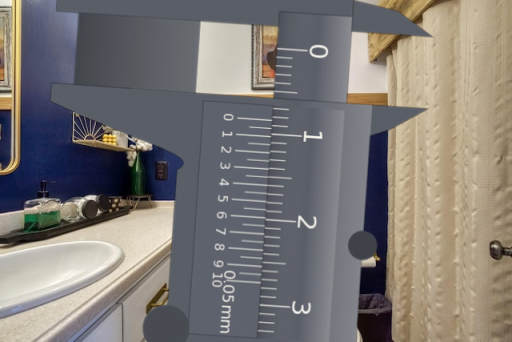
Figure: 8.4 mm
